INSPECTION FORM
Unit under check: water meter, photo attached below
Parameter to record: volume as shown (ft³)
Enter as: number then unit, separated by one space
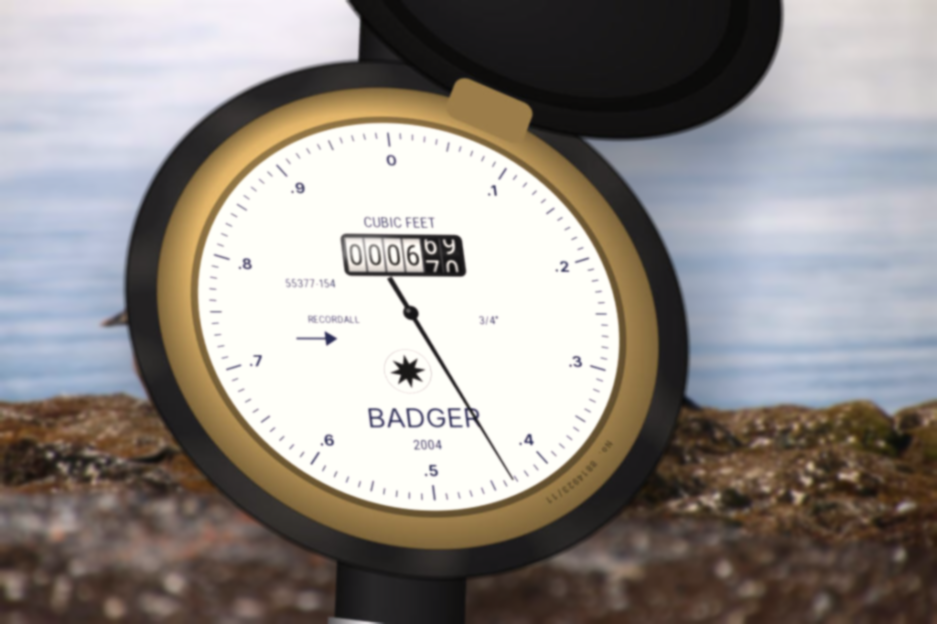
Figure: 669.43 ft³
